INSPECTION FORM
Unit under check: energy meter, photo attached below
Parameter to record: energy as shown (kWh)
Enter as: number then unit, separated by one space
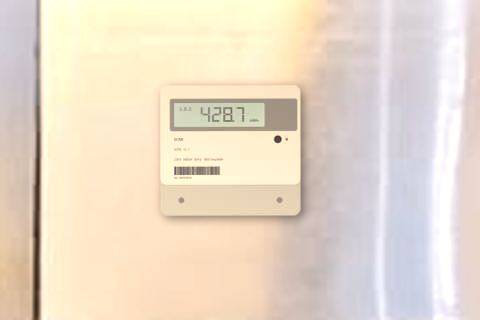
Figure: 428.7 kWh
